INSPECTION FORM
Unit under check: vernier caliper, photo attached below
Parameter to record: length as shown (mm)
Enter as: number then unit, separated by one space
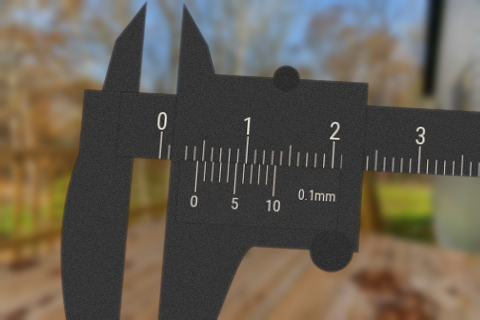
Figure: 4.4 mm
